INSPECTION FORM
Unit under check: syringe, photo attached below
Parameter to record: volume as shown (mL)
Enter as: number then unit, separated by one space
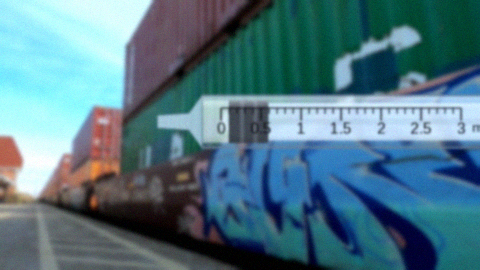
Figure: 0.1 mL
